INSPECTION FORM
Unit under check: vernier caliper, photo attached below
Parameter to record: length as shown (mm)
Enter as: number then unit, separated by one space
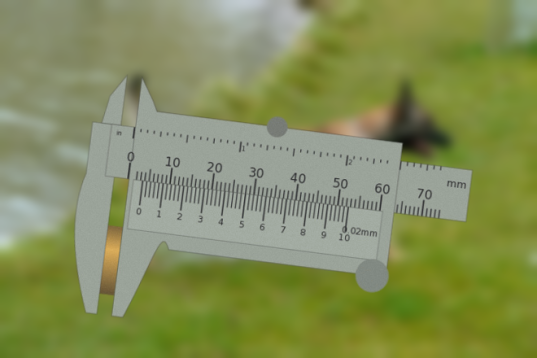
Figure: 3.5 mm
